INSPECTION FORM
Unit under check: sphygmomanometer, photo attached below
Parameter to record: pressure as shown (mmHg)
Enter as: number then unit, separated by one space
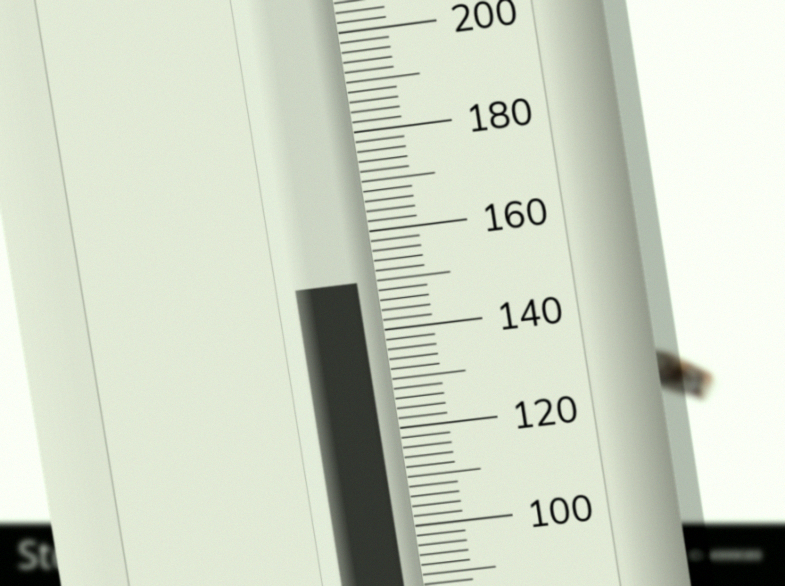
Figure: 150 mmHg
